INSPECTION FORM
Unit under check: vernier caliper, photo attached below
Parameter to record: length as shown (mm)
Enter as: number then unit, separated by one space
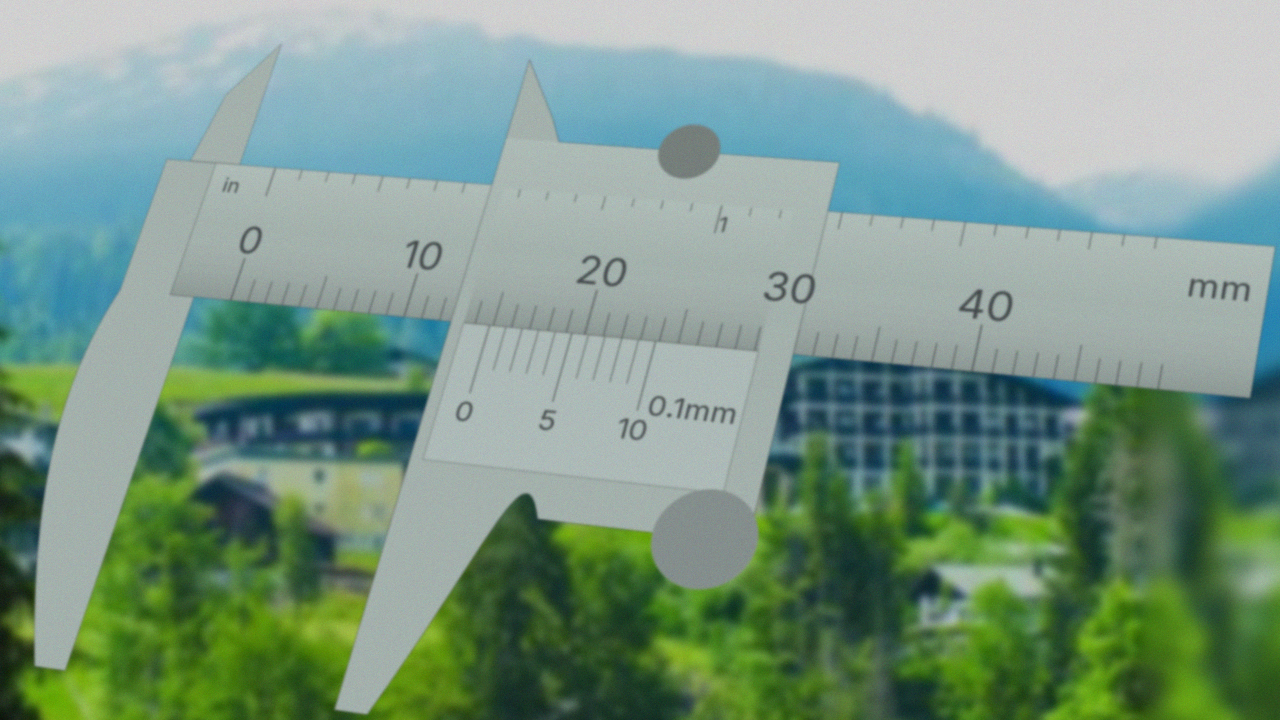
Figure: 14.8 mm
